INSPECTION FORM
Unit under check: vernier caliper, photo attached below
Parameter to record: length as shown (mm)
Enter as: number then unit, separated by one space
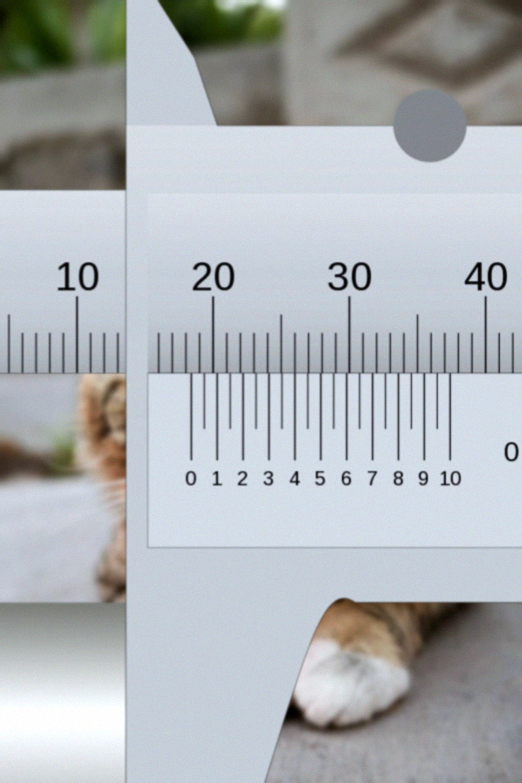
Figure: 18.4 mm
